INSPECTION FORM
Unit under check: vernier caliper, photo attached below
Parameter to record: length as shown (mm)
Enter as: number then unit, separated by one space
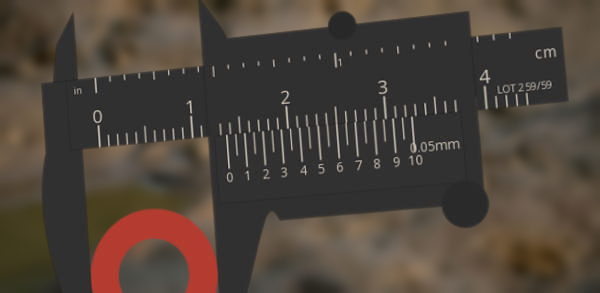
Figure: 13.6 mm
